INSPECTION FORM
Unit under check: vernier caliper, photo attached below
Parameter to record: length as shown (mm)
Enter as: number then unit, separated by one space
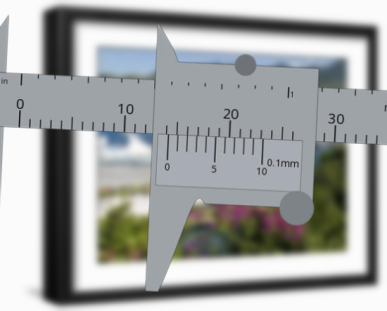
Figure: 14.2 mm
